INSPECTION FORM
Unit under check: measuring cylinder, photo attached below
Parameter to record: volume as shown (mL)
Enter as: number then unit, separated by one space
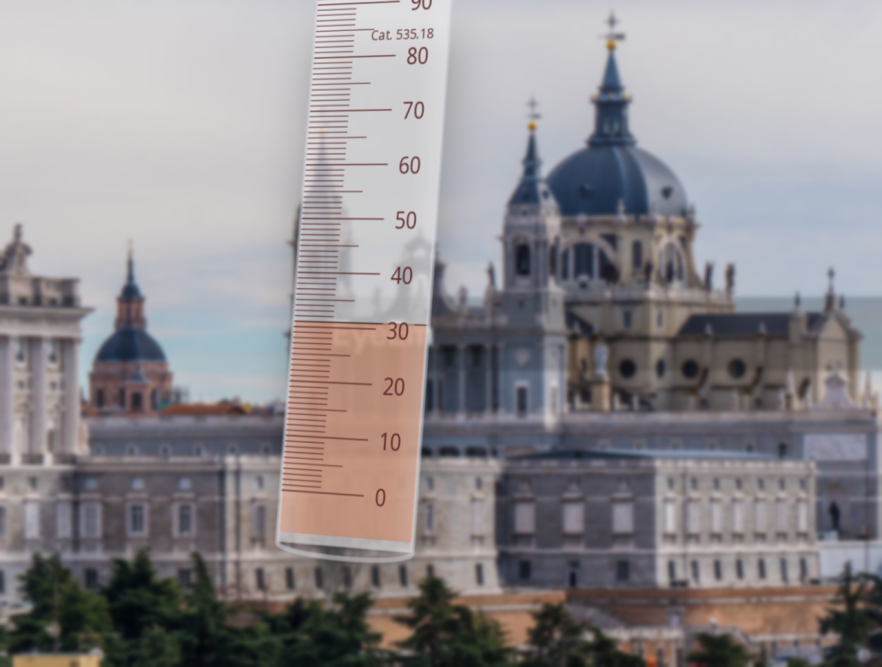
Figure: 31 mL
